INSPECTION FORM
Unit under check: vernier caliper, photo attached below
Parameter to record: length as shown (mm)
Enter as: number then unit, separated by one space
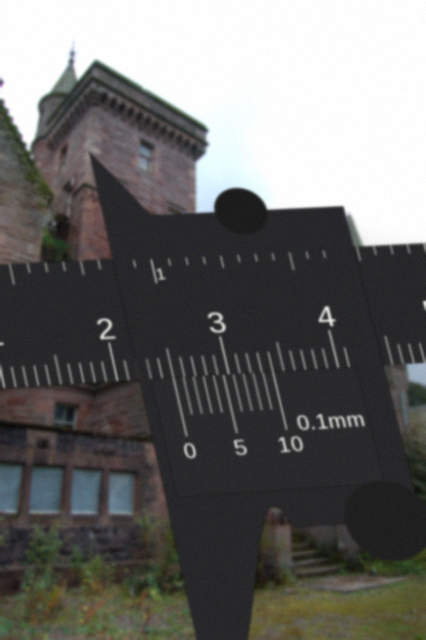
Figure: 25.0 mm
